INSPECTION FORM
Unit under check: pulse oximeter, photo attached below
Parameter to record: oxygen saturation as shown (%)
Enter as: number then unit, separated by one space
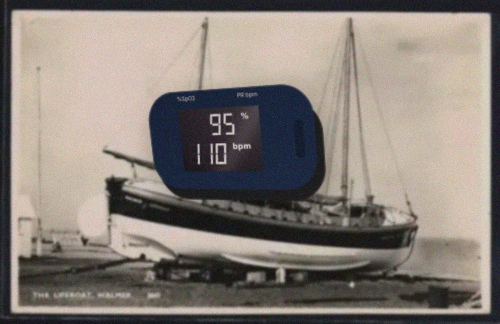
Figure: 95 %
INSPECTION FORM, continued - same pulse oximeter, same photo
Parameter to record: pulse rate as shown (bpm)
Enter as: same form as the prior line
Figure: 110 bpm
